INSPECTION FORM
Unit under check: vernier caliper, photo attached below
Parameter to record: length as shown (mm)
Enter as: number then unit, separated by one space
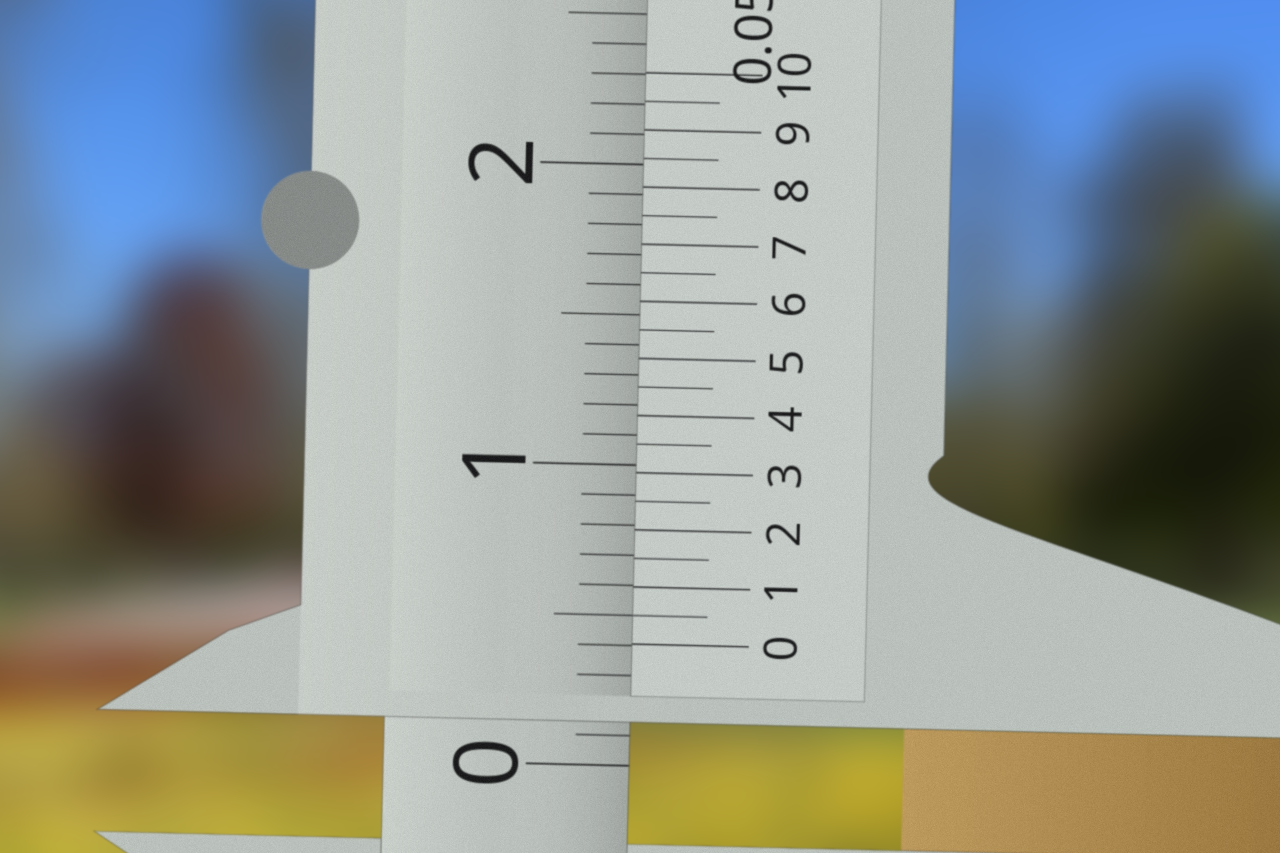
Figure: 4.05 mm
